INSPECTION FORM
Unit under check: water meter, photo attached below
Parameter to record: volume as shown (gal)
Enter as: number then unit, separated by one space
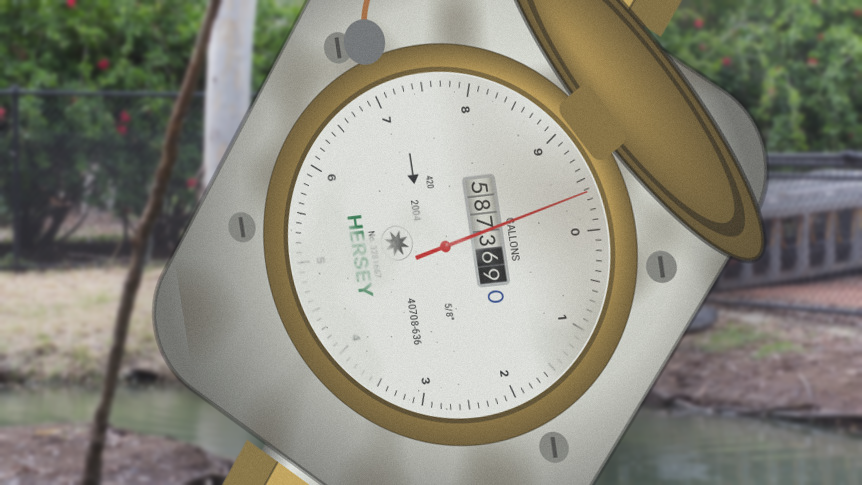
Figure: 5873689.6 gal
